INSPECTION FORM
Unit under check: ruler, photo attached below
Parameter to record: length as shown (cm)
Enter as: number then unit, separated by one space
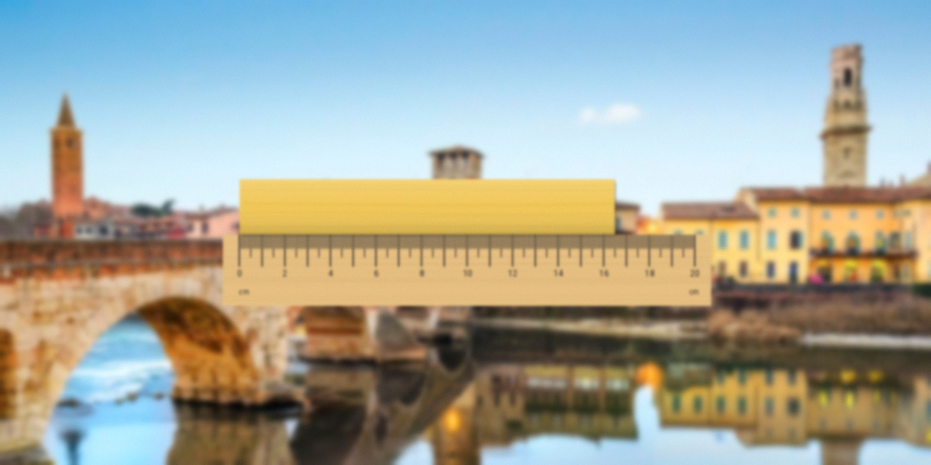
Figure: 16.5 cm
